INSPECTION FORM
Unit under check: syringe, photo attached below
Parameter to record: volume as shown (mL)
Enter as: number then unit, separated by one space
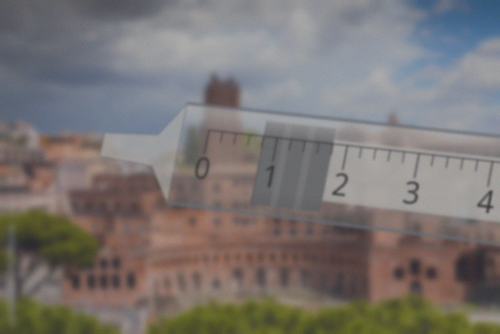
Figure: 0.8 mL
